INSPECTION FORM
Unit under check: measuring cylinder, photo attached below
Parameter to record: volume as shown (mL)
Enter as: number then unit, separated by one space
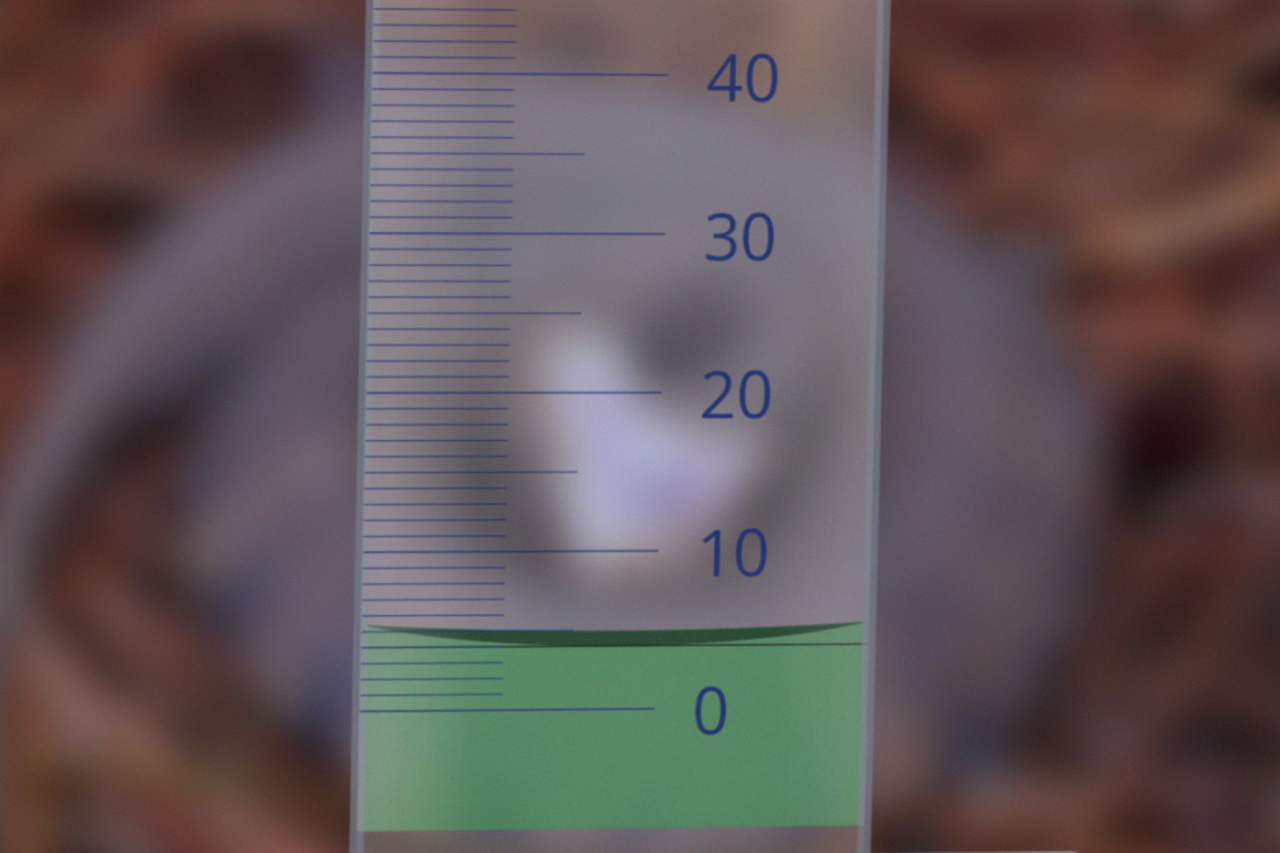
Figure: 4 mL
